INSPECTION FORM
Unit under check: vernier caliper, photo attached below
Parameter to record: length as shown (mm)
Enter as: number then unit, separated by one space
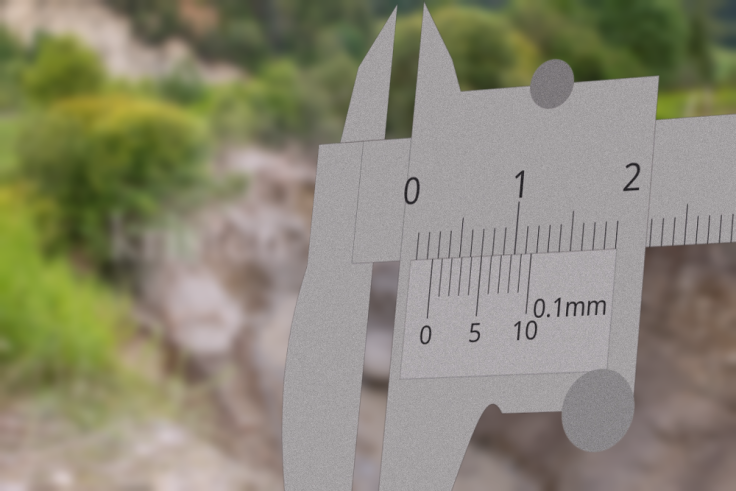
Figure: 2.5 mm
